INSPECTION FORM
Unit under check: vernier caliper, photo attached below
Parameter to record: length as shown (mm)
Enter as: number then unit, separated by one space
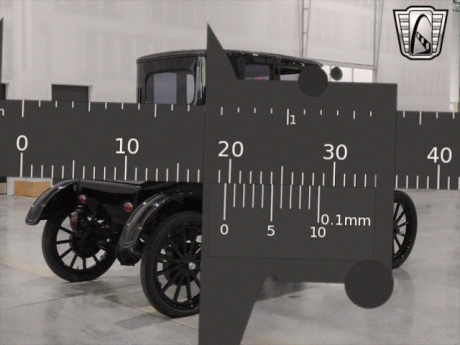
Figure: 19.6 mm
